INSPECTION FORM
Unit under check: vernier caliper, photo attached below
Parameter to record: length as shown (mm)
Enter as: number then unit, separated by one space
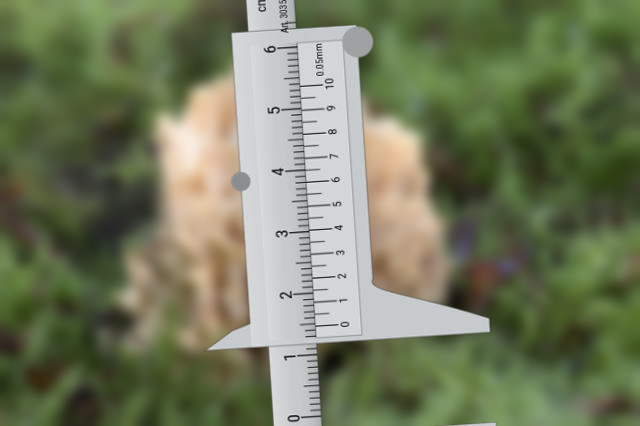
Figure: 14.6 mm
